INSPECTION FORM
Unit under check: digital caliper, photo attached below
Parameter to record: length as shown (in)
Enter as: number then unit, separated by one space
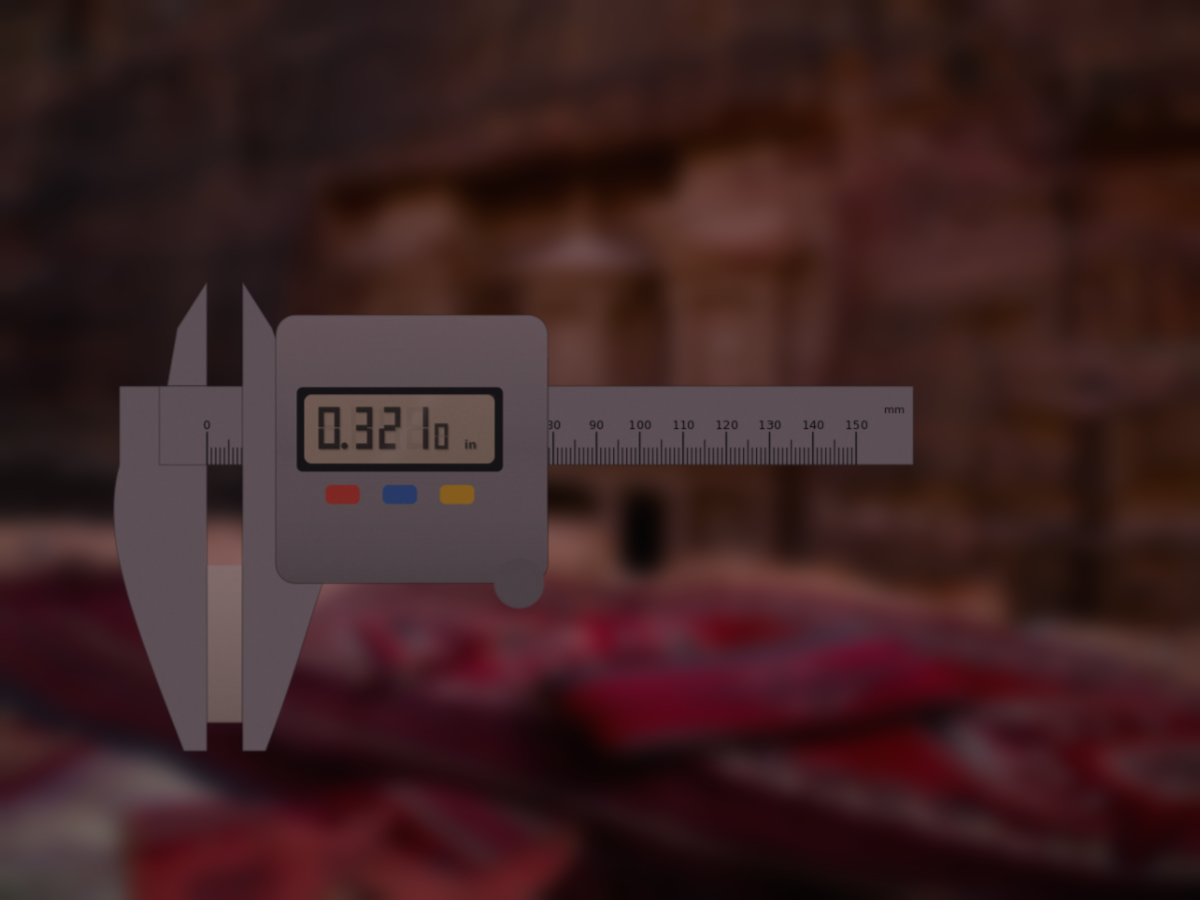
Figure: 0.3210 in
